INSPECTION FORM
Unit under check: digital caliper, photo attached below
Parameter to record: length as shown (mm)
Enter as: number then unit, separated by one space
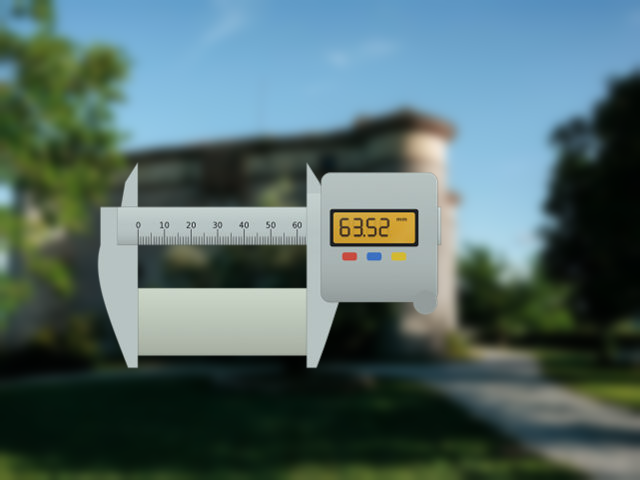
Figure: 63.52 mm
